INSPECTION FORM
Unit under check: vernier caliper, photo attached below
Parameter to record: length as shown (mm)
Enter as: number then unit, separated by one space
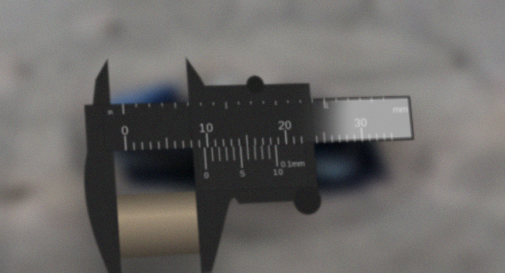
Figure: 9.6 mm
